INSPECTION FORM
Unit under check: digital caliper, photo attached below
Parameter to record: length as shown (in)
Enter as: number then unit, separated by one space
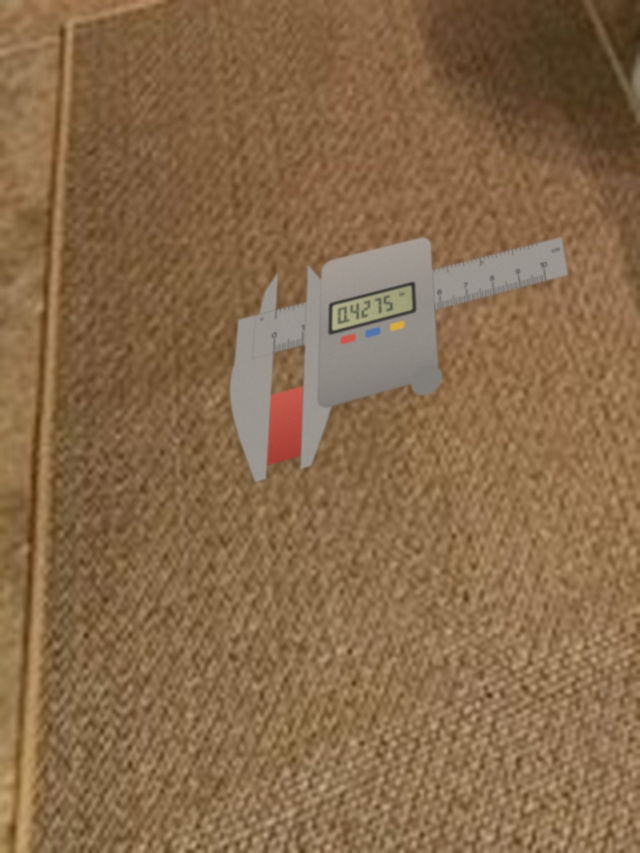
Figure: 0.4275 in
